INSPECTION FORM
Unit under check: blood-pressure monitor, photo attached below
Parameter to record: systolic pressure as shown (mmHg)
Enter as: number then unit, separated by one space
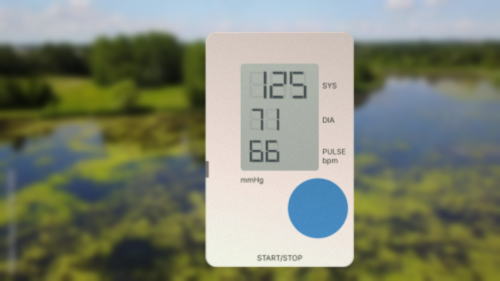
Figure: 125 mmHg
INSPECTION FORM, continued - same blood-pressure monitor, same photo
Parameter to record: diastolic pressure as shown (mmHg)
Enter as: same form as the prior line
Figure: 71 mmHg
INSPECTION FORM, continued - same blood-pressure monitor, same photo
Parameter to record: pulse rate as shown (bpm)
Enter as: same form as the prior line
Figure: 66 bpm
